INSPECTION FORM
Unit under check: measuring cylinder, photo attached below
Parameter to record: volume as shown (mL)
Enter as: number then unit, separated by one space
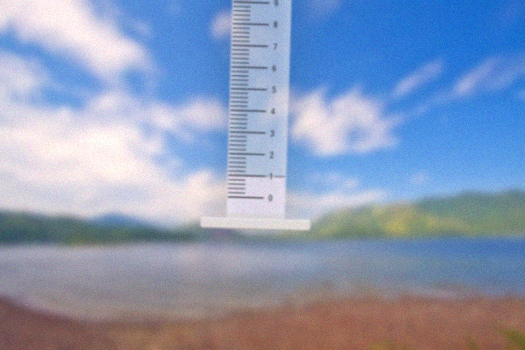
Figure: 1 mL
